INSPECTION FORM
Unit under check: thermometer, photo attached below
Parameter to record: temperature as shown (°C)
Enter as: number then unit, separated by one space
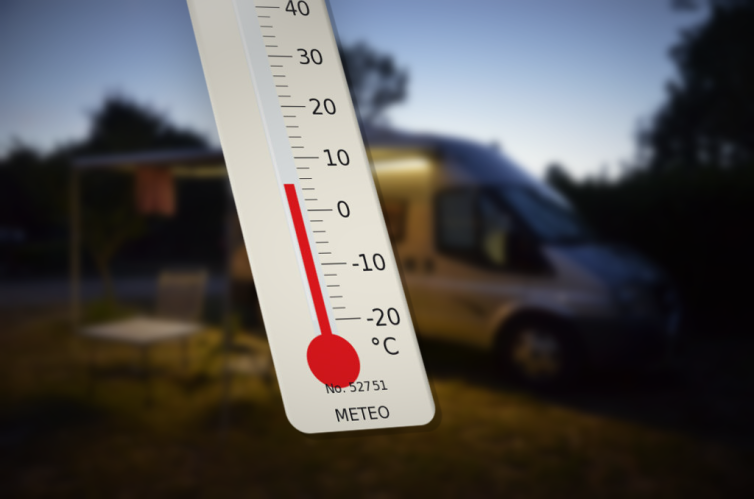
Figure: 5 °C
